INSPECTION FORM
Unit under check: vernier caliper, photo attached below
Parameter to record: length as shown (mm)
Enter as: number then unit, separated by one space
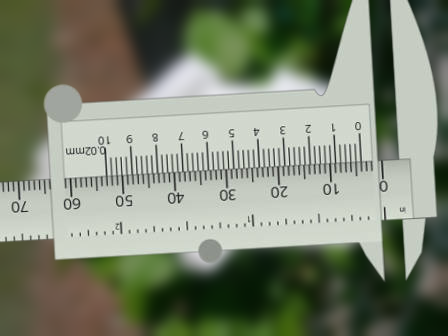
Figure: 4.0 mm
